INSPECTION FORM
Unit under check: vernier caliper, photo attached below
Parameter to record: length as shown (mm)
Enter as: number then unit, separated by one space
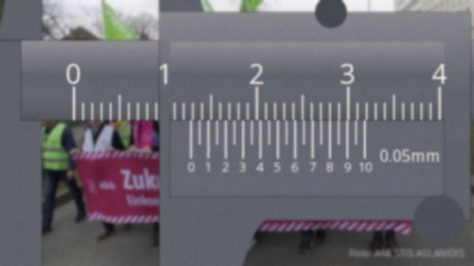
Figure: 12.8 mm
